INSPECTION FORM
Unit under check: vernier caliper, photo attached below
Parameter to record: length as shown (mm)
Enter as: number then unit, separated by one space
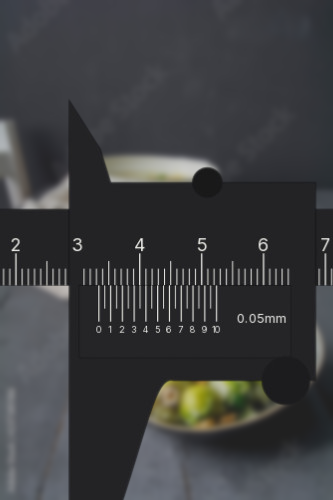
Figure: 33.4 mm
